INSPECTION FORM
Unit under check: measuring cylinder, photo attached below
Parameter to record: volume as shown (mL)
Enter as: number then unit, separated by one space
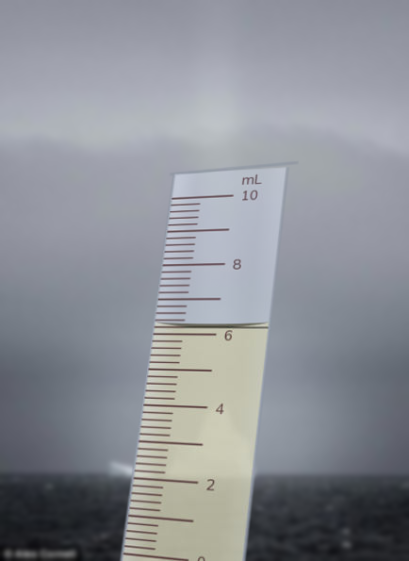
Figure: 6.2 mL
